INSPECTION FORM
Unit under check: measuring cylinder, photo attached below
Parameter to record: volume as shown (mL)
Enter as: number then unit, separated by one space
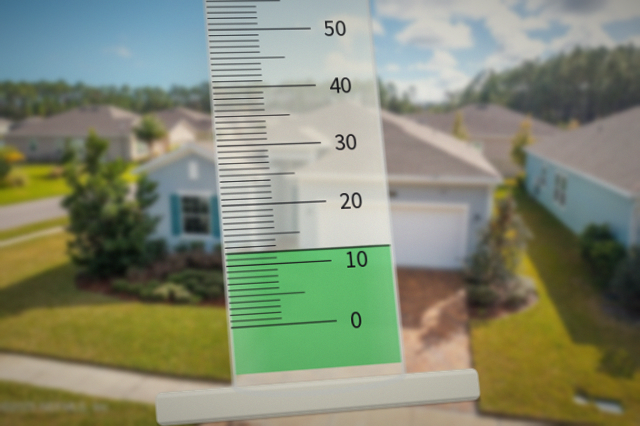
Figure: 12 mL
